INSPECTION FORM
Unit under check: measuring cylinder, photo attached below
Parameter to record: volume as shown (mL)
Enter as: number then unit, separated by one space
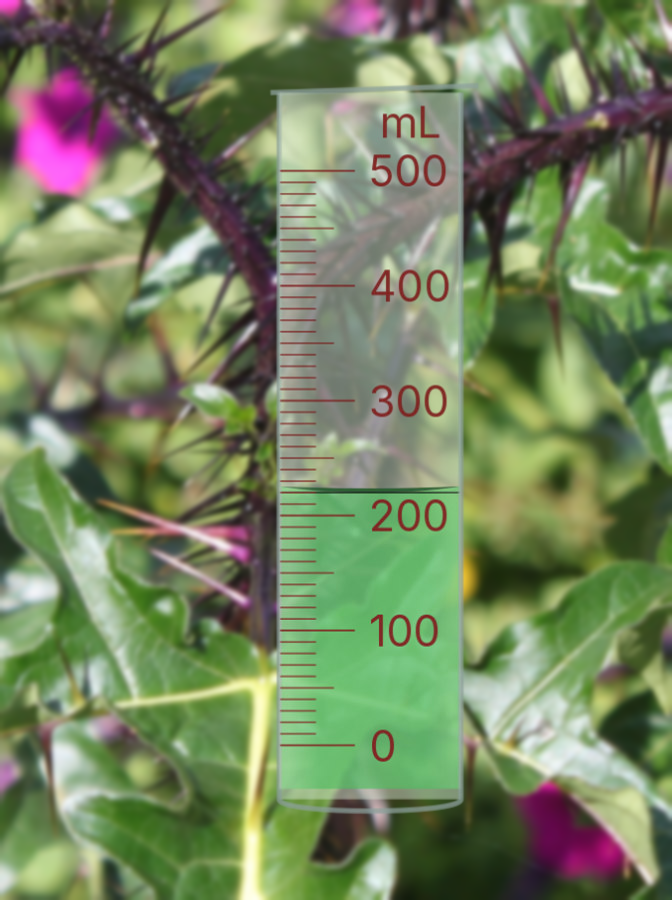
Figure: 220 mL
